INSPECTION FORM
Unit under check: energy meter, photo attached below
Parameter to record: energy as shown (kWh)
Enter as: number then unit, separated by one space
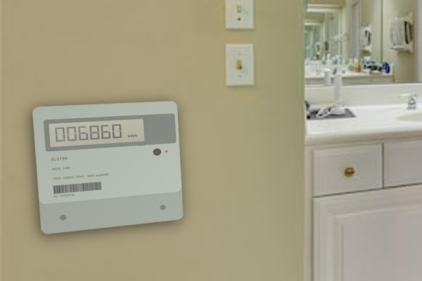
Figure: 6860 kWh
